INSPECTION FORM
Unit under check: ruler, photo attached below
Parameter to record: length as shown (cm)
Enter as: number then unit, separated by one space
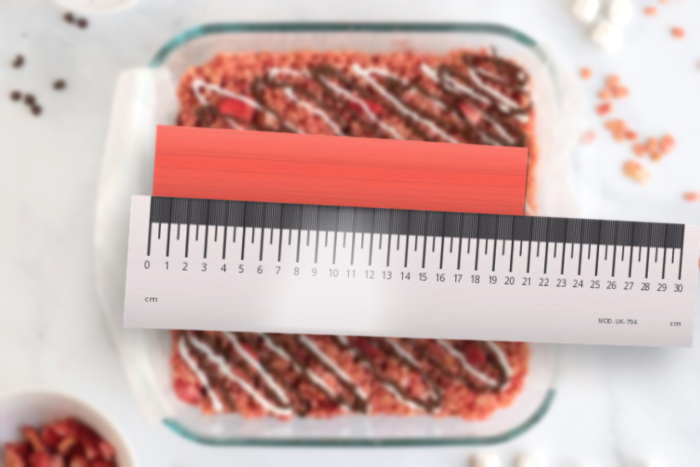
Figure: 20.5 cm
